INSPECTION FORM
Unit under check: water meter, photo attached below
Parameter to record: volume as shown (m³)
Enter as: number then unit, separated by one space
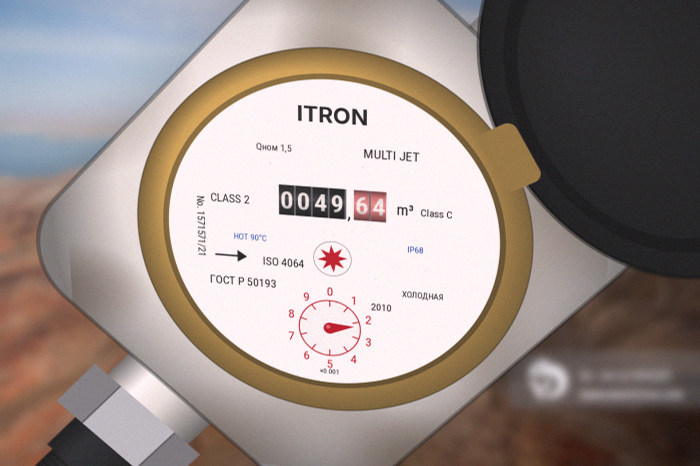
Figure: 49.642 m³
